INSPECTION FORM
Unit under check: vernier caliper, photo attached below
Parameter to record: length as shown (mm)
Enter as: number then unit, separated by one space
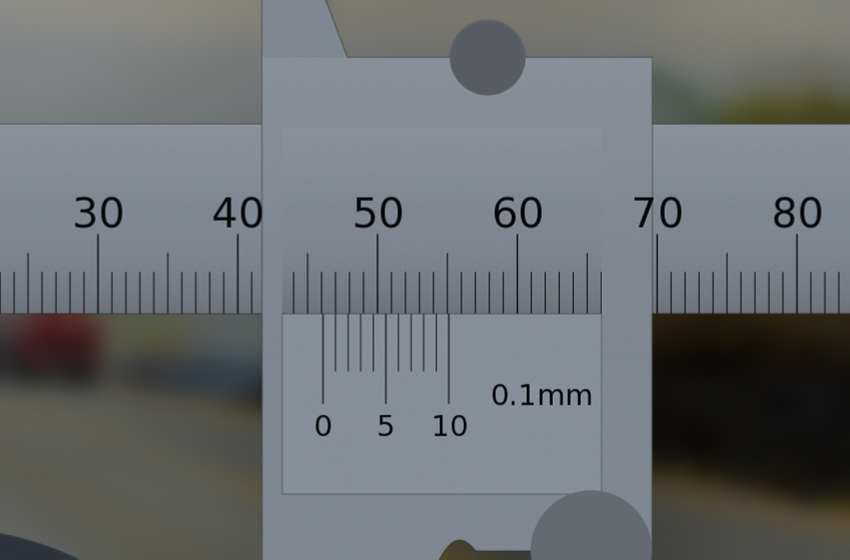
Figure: 46.1 mm
